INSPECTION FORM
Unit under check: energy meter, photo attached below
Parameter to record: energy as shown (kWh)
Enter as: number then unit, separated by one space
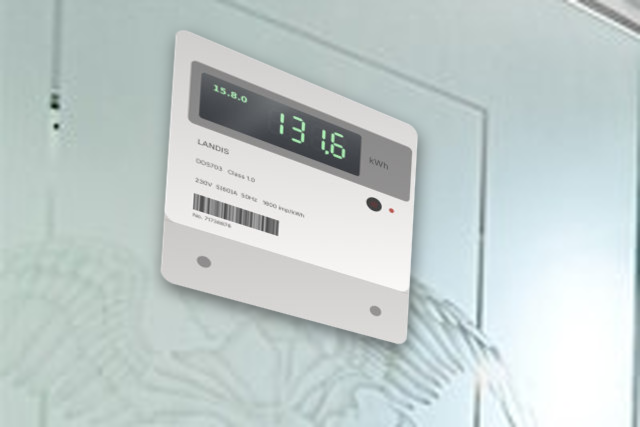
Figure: 131.6 kWh
